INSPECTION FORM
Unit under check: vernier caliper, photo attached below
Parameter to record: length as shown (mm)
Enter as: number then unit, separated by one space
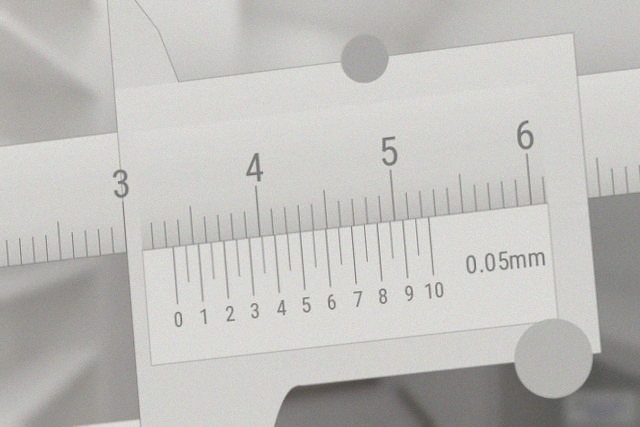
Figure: 33.5 mm
